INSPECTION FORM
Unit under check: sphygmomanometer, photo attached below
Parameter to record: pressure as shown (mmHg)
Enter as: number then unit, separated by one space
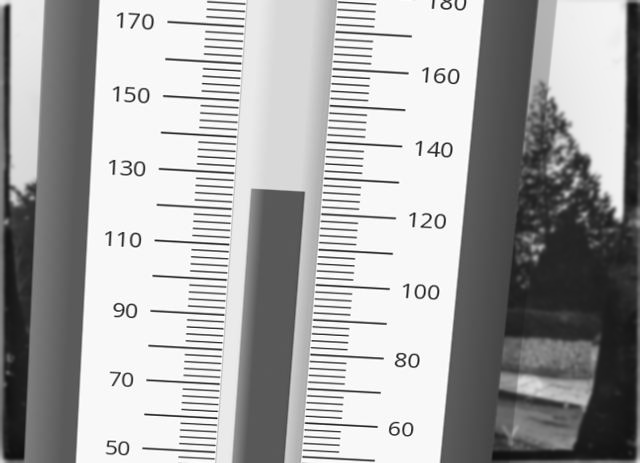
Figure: 126 mmHg
